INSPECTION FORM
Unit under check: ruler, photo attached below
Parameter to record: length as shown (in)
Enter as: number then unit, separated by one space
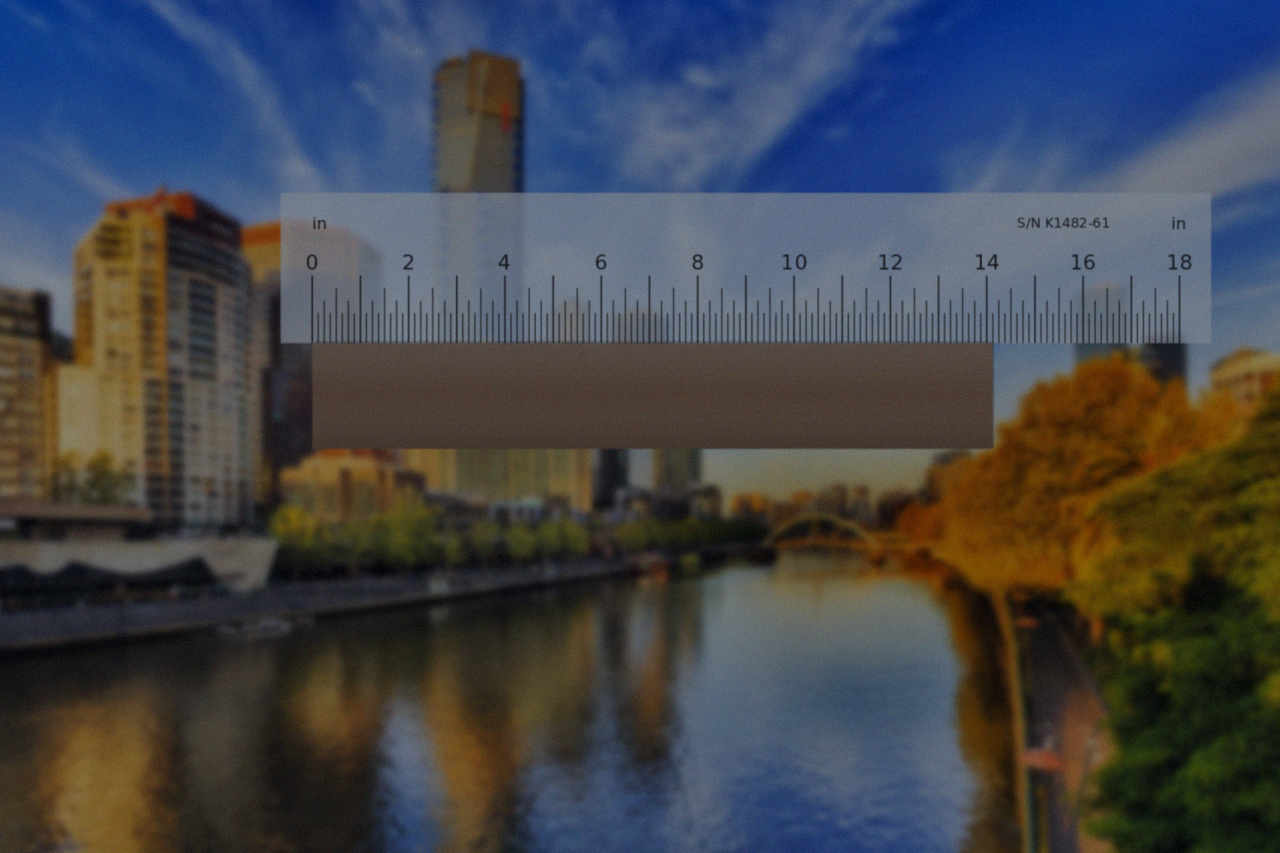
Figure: 14.125 in
